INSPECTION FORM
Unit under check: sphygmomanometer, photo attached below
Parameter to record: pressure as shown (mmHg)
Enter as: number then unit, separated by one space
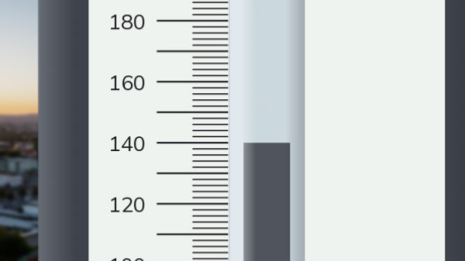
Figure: 140 mmHg
